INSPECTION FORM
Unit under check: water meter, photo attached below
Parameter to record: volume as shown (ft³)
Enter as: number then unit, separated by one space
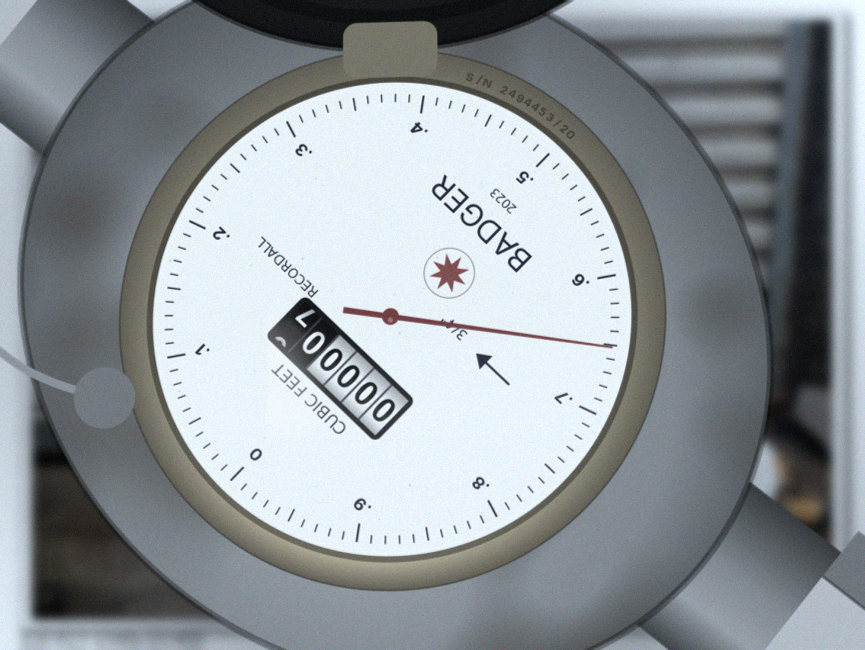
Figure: 6.65 ft³
